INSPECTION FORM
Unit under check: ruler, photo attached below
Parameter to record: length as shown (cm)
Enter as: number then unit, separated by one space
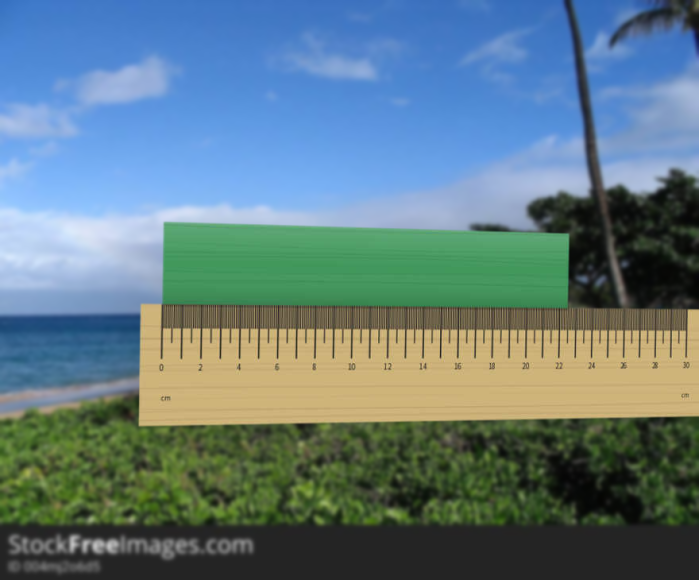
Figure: 22.5 cm
